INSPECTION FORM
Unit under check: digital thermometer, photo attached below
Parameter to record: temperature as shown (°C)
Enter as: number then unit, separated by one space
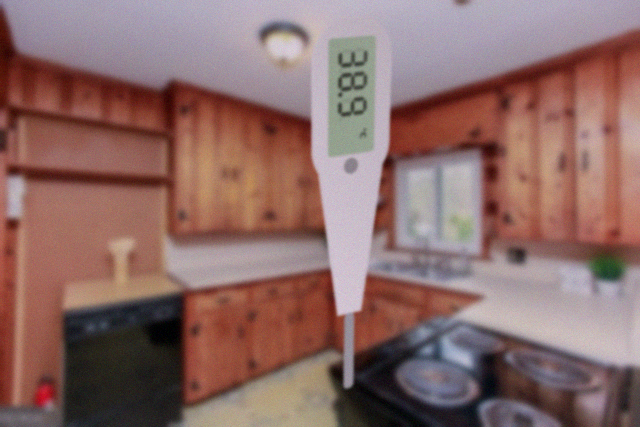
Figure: 38.9 °C
